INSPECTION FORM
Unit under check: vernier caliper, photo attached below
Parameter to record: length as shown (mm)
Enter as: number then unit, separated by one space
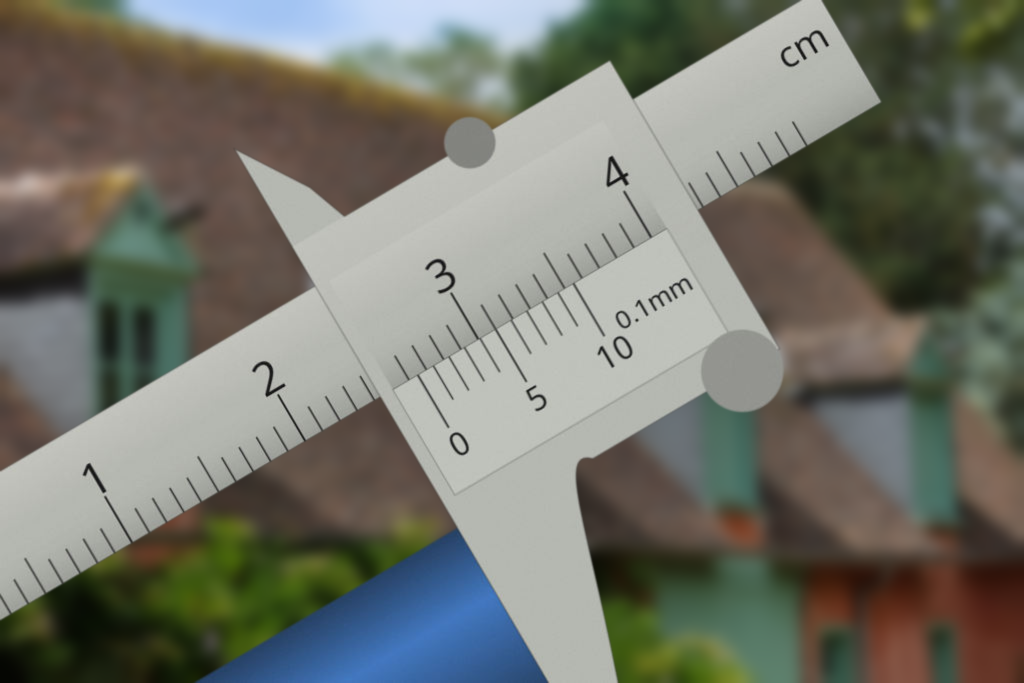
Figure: 26.5 mm
